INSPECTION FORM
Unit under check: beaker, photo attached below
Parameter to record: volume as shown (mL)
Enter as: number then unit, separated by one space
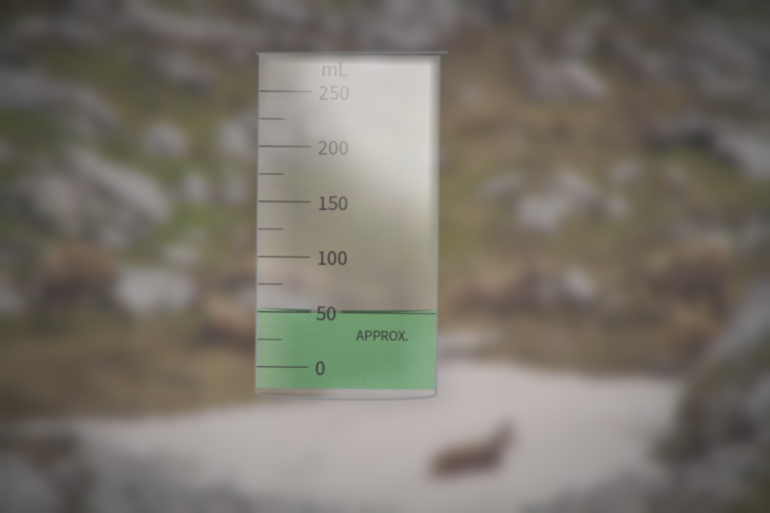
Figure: 50 mL
